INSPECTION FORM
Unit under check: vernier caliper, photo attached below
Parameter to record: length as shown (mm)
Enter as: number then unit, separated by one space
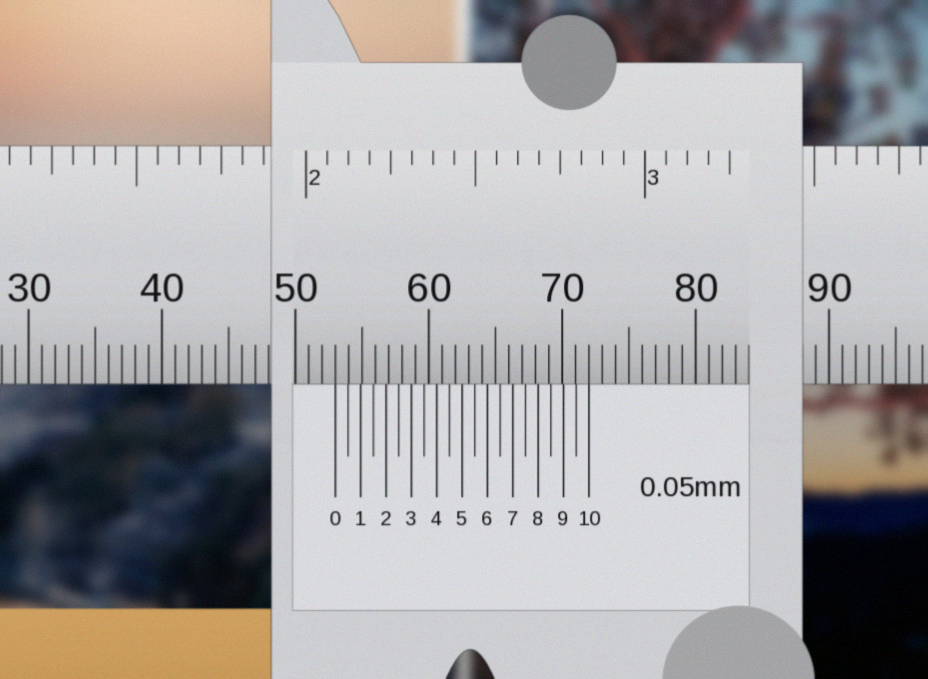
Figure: 53.0 mm
